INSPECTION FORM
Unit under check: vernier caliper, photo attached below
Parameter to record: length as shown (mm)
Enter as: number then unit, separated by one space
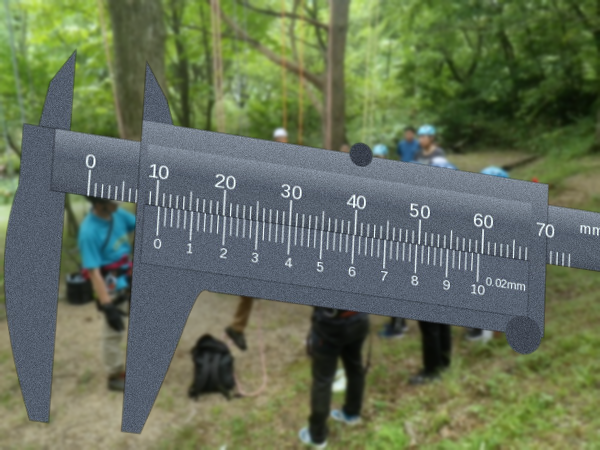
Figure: 10.4 mm
